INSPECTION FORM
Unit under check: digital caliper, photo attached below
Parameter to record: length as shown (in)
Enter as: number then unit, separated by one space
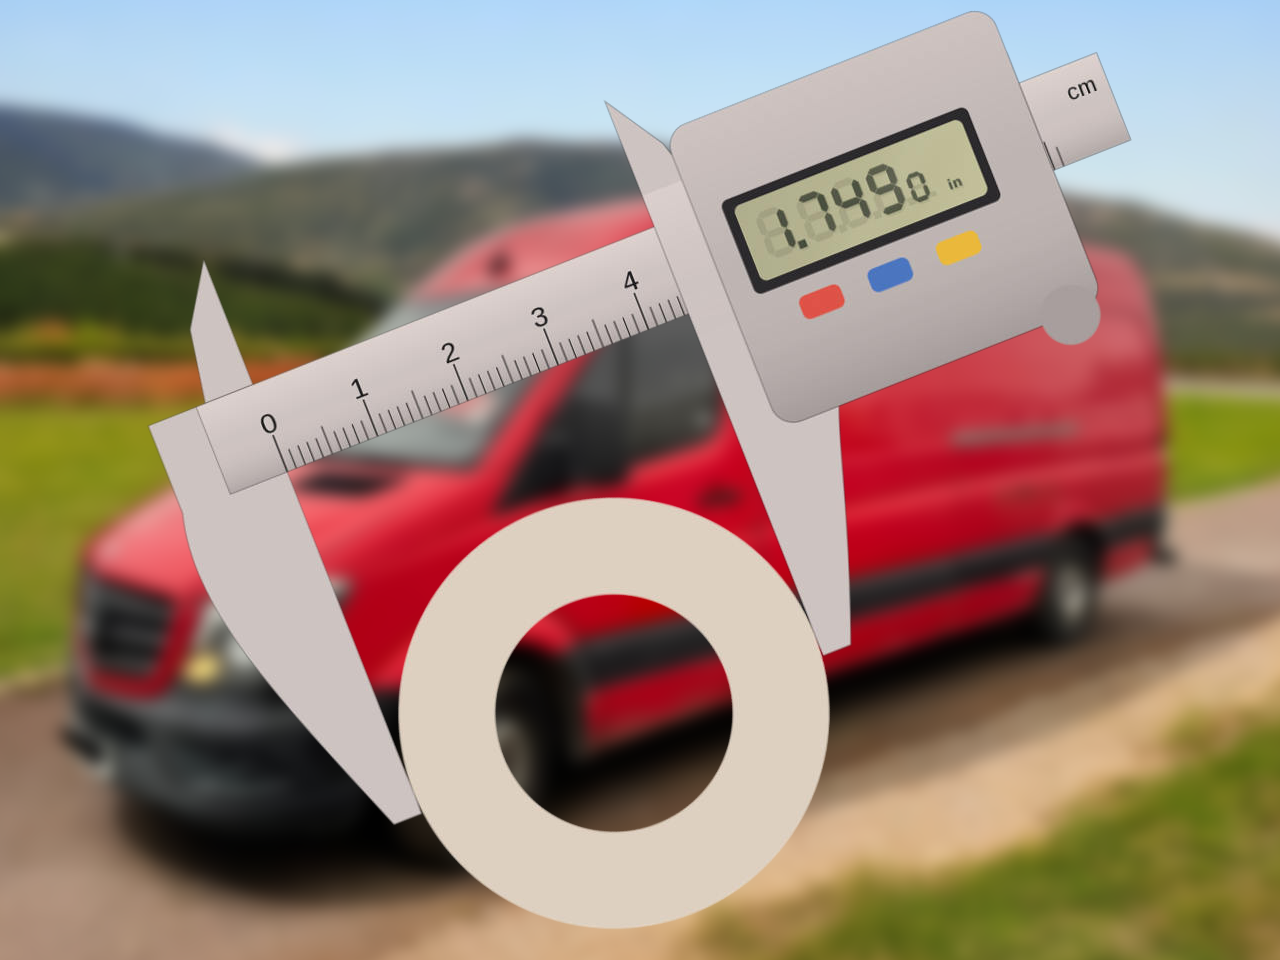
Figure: 1.7490 in
